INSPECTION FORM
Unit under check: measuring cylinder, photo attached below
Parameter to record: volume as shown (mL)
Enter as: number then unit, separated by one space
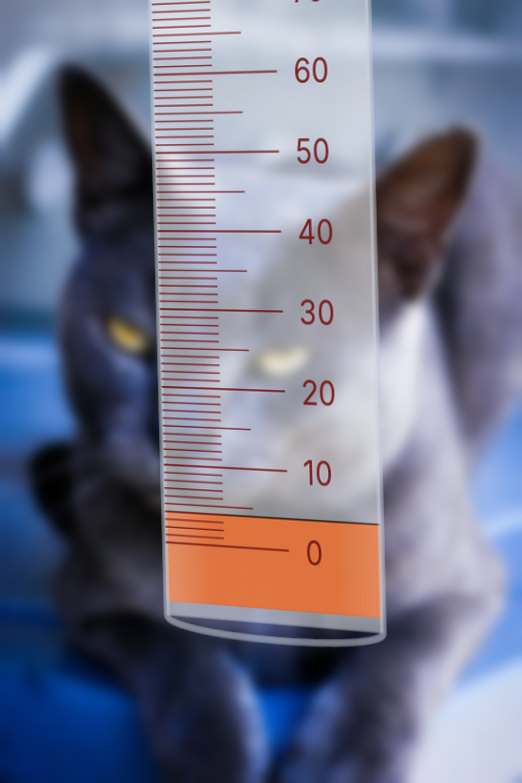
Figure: 4 mL
